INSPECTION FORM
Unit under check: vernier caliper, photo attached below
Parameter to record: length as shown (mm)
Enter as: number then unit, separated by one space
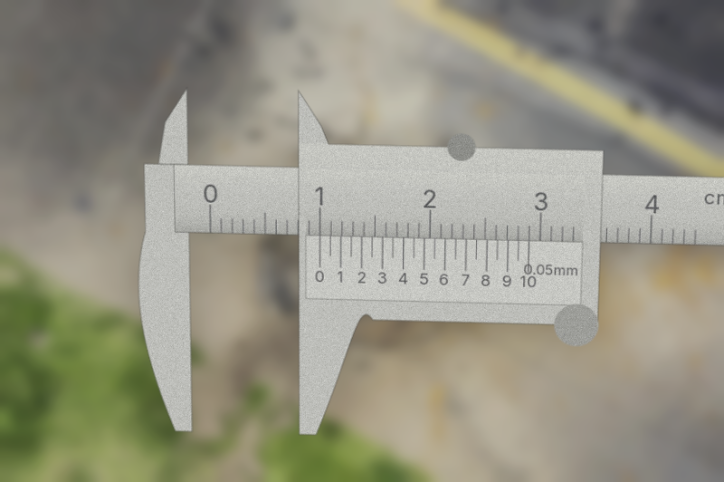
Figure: 10.0 mm
